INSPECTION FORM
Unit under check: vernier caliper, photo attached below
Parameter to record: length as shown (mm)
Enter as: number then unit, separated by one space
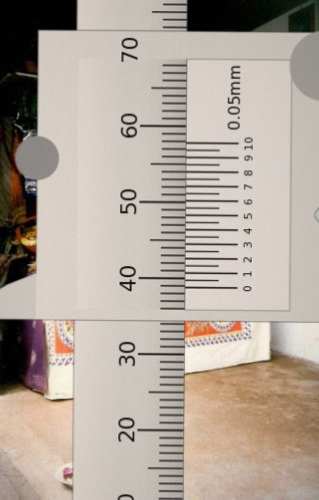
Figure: 38.8 mm
